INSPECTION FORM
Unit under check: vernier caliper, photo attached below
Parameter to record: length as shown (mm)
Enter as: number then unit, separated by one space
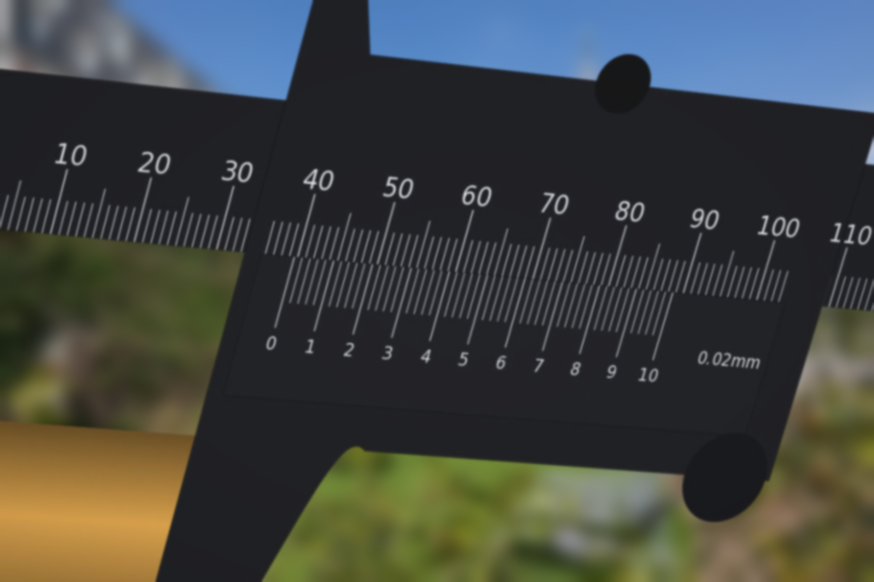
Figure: 39.6 mm
